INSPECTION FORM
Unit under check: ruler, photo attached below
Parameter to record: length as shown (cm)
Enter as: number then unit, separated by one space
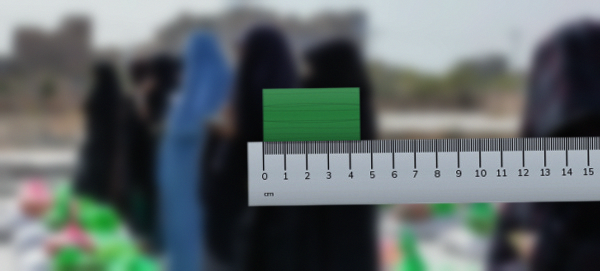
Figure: 4.5 cm
